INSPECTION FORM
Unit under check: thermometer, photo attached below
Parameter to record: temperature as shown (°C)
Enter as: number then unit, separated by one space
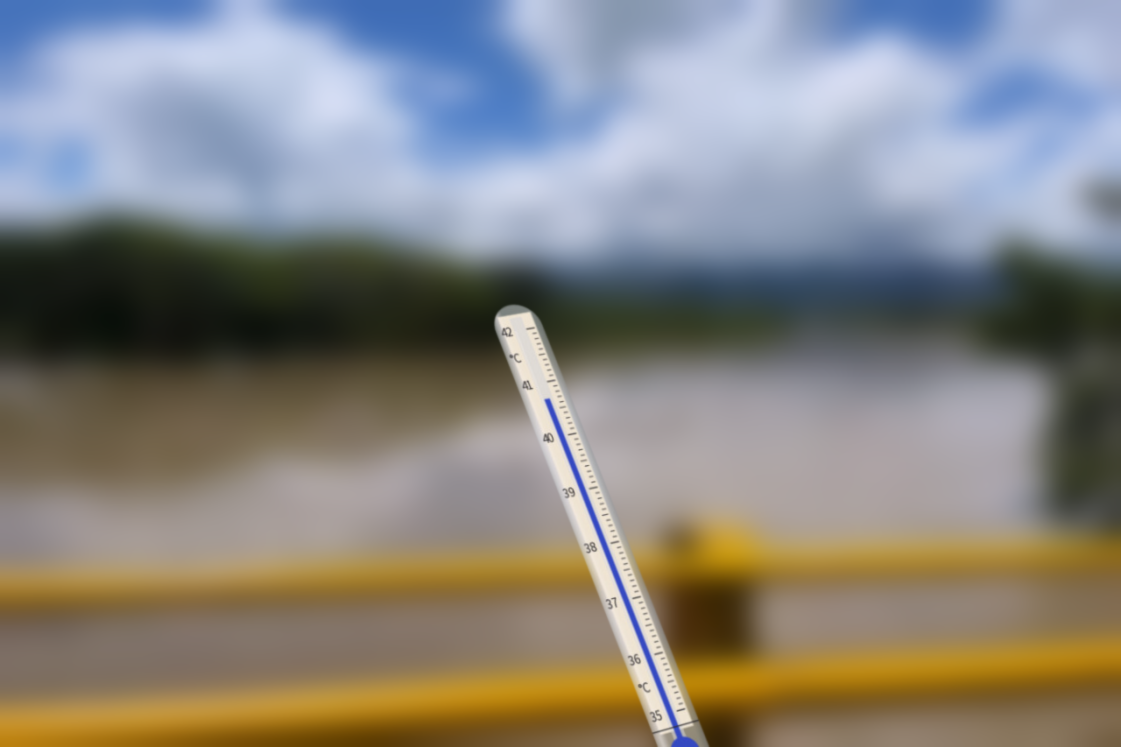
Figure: 40.7 °C
